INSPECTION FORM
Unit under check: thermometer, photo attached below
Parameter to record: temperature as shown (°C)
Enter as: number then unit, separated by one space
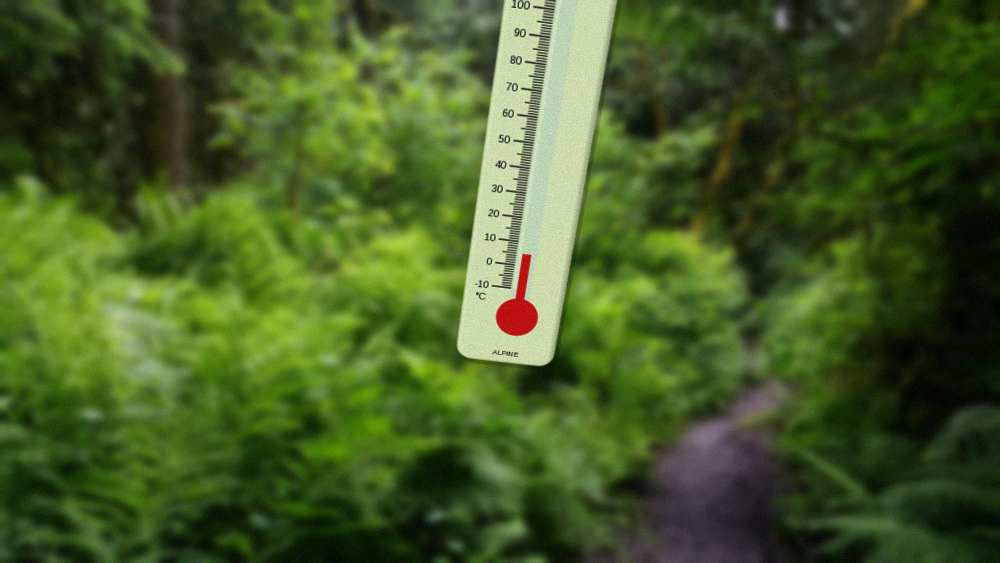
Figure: 5 °C
